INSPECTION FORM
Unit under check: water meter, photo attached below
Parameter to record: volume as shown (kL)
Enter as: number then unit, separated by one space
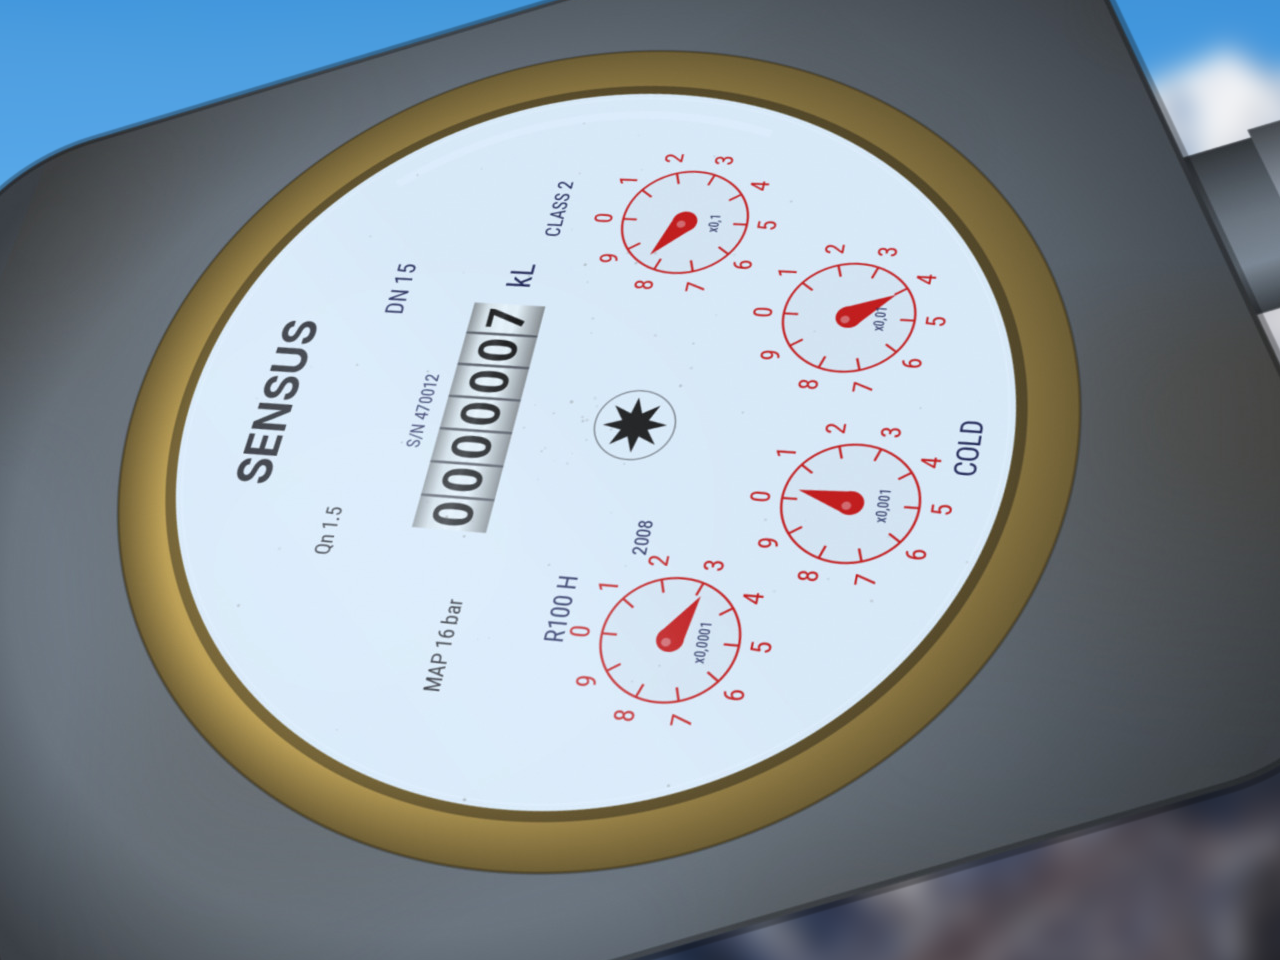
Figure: 7.8403 kL
